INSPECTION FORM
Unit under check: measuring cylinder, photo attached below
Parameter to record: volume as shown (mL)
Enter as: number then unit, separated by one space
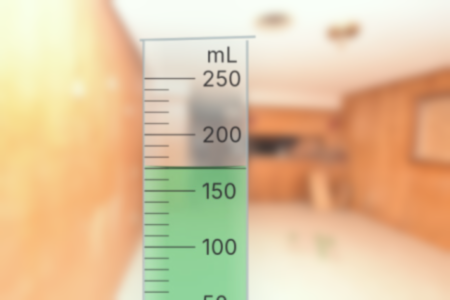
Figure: 170 mL
